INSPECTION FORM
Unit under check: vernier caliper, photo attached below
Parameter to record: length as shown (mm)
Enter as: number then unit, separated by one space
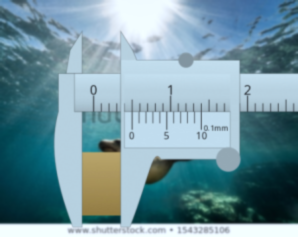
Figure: 5.0 mm
